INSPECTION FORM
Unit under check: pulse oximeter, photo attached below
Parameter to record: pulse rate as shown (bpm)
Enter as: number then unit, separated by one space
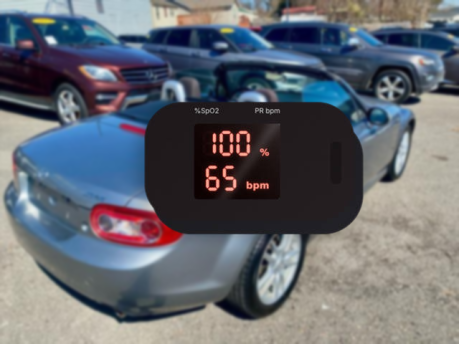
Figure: 65 bpm
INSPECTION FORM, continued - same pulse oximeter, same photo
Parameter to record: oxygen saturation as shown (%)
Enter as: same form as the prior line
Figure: 100 %
